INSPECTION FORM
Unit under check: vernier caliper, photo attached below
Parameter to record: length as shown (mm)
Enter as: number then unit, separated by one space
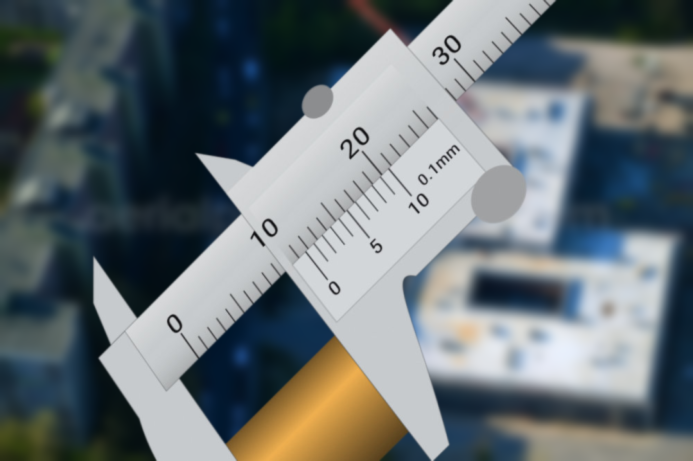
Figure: 11.7 mm
